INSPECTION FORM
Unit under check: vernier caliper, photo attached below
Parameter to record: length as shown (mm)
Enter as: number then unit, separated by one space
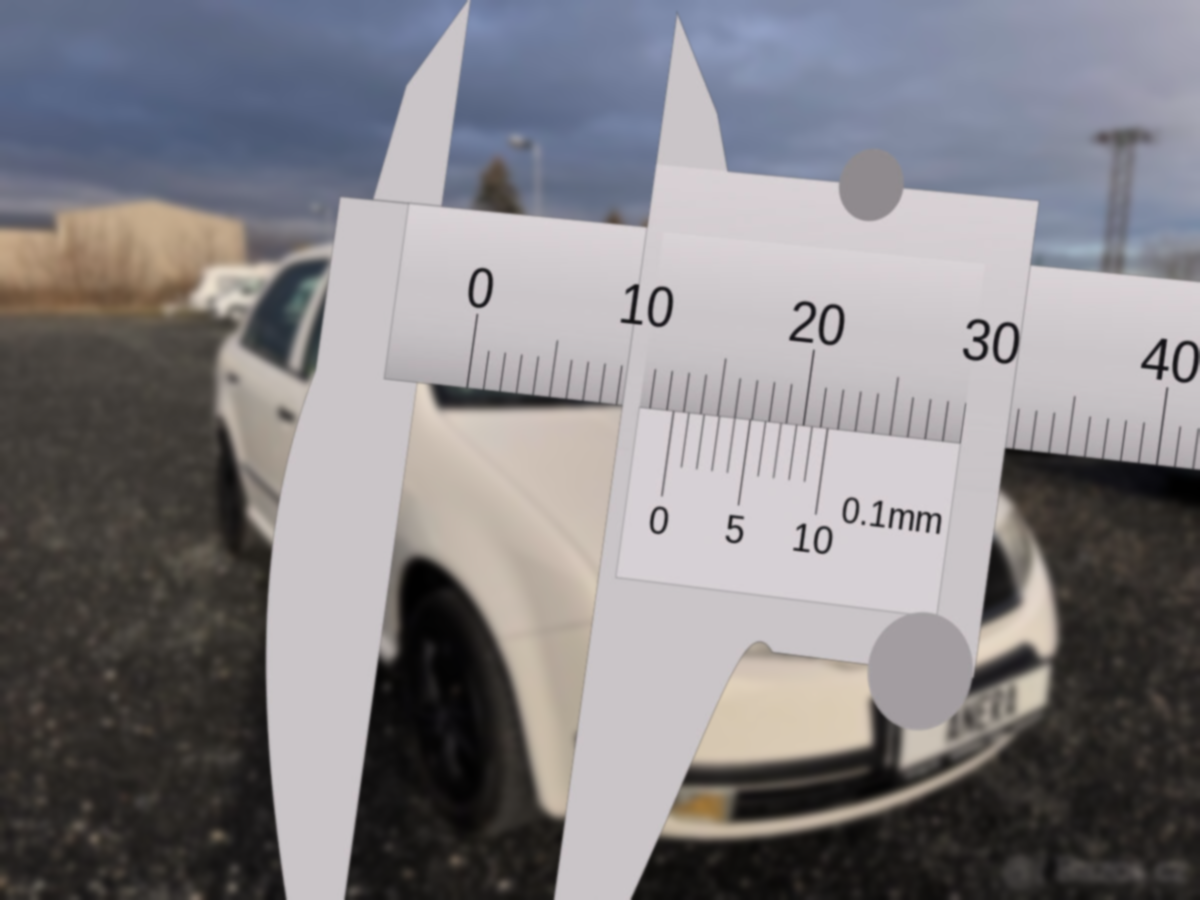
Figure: 12.4 mm
